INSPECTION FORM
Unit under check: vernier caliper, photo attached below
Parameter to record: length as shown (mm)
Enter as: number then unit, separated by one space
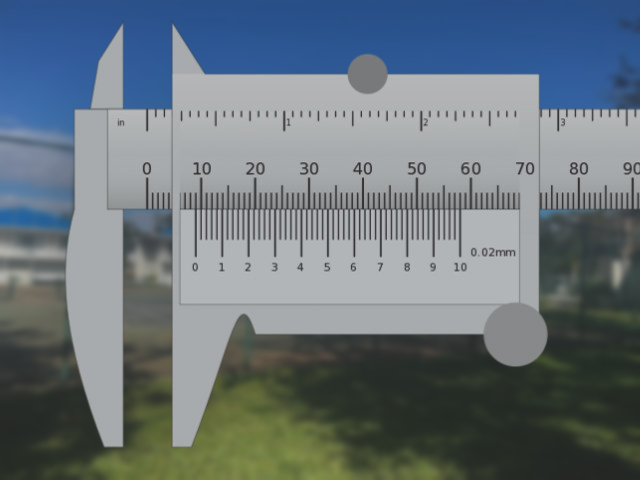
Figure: 9.0 mm
